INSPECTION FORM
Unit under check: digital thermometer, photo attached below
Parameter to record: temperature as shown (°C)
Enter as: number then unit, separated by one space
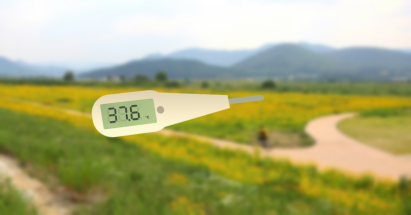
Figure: 37.6 °C
